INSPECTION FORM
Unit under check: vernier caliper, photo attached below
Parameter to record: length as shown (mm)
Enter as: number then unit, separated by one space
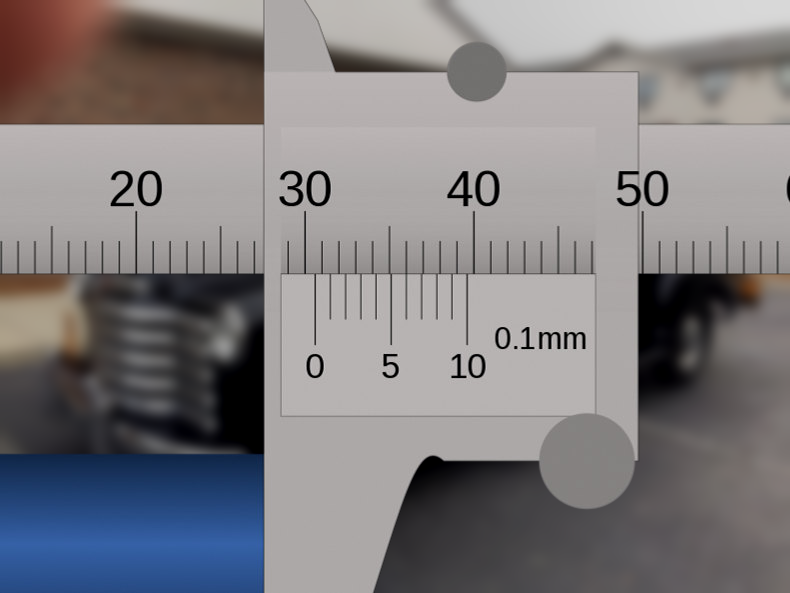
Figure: 30.6 mm
